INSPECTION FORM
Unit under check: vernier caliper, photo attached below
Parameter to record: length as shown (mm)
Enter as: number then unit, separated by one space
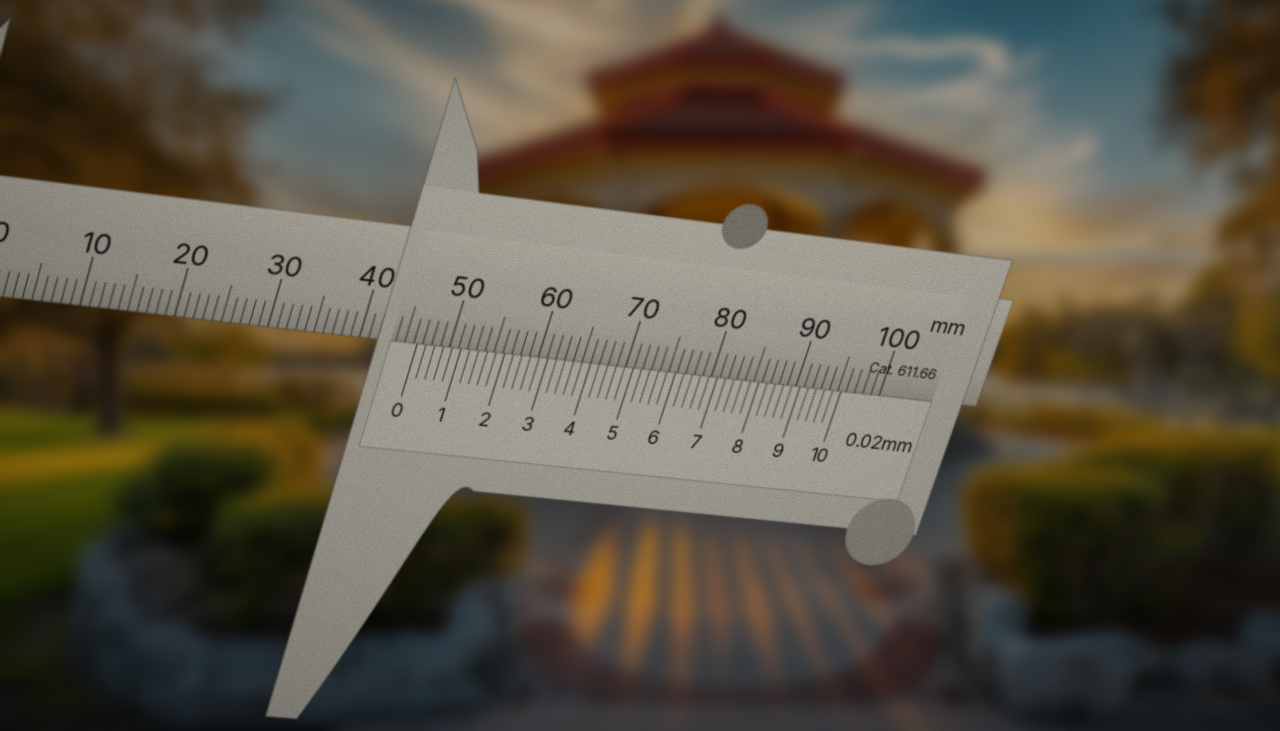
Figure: 46.4 mm
